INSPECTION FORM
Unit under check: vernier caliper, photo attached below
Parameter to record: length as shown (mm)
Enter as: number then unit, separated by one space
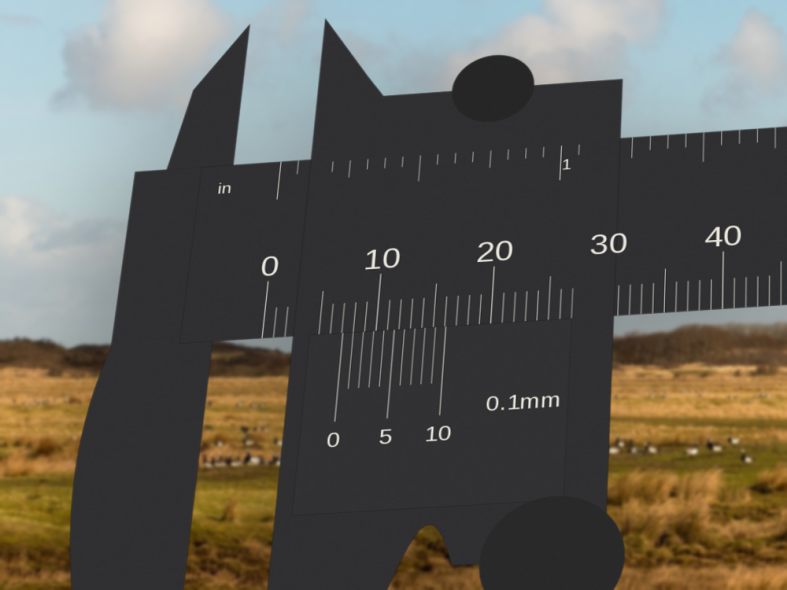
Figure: 7.1 mm
